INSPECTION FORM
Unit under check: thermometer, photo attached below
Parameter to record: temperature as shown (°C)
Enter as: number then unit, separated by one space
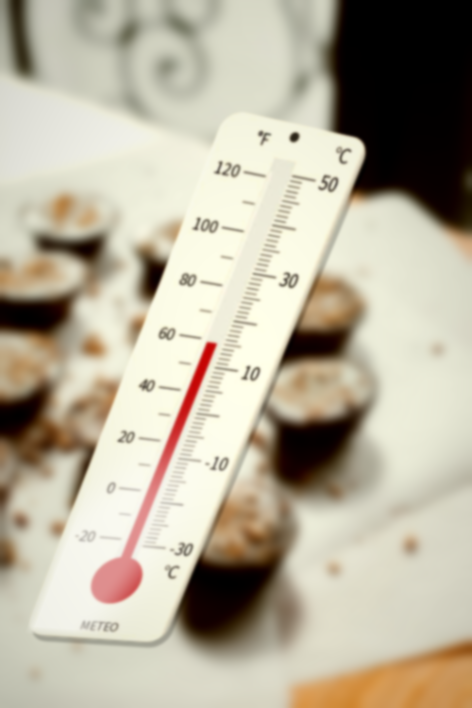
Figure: 15 °C
